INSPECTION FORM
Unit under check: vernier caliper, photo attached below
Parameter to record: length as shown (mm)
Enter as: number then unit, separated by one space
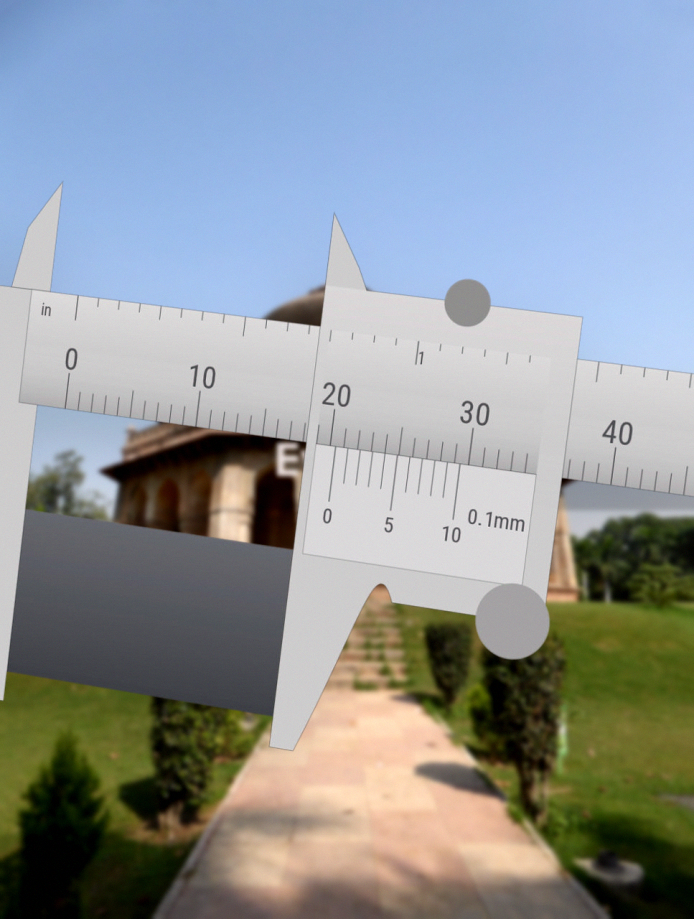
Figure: 20.4 mm
